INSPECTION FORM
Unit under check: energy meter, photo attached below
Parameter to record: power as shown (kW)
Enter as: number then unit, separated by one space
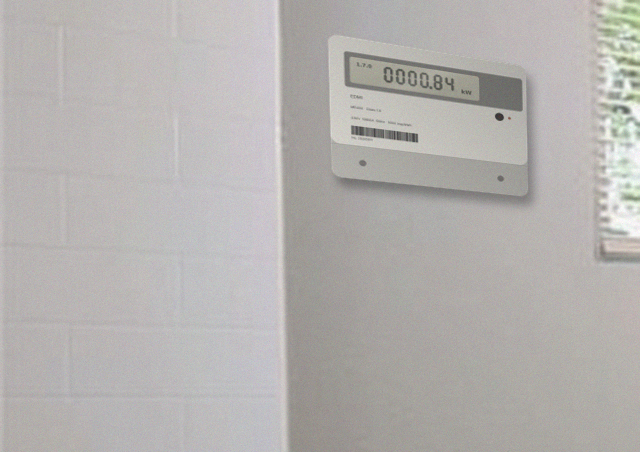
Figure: 0.84 kW
